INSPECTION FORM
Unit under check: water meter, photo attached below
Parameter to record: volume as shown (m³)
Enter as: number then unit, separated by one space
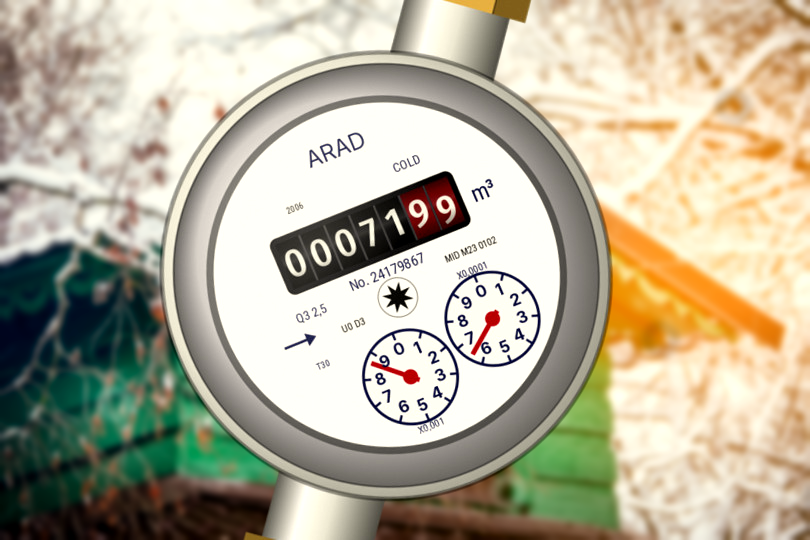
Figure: 71.9886 m³
